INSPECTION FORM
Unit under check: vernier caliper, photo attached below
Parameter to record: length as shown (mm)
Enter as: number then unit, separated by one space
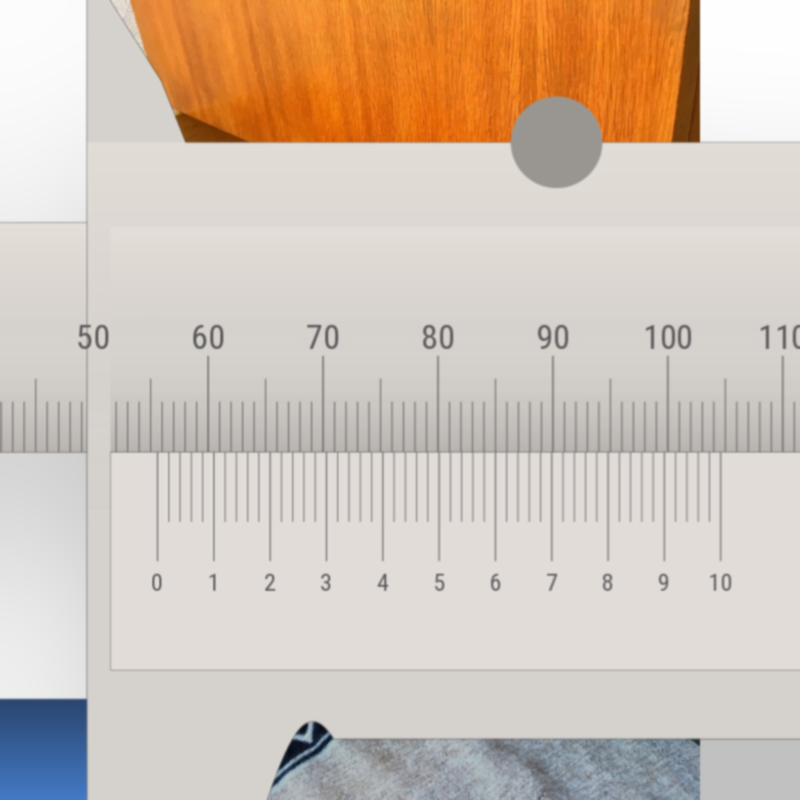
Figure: 55.6 mm
